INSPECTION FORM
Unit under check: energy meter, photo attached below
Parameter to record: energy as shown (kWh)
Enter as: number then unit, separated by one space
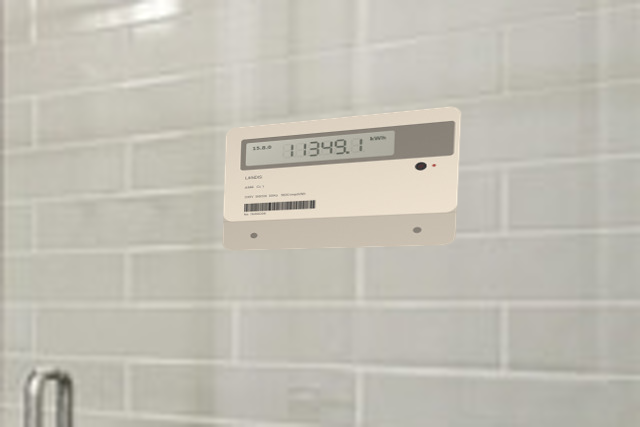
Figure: 11349.1 kWh
